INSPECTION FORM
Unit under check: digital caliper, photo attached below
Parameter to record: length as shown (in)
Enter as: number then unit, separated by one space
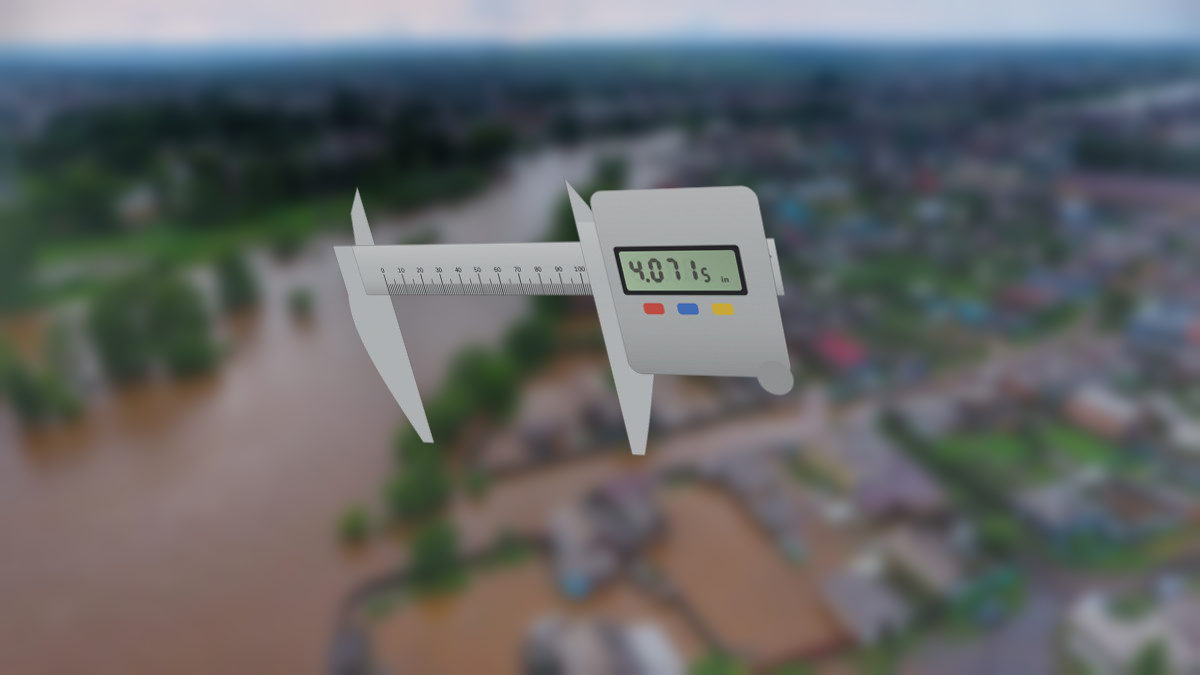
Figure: 4.0715 in
